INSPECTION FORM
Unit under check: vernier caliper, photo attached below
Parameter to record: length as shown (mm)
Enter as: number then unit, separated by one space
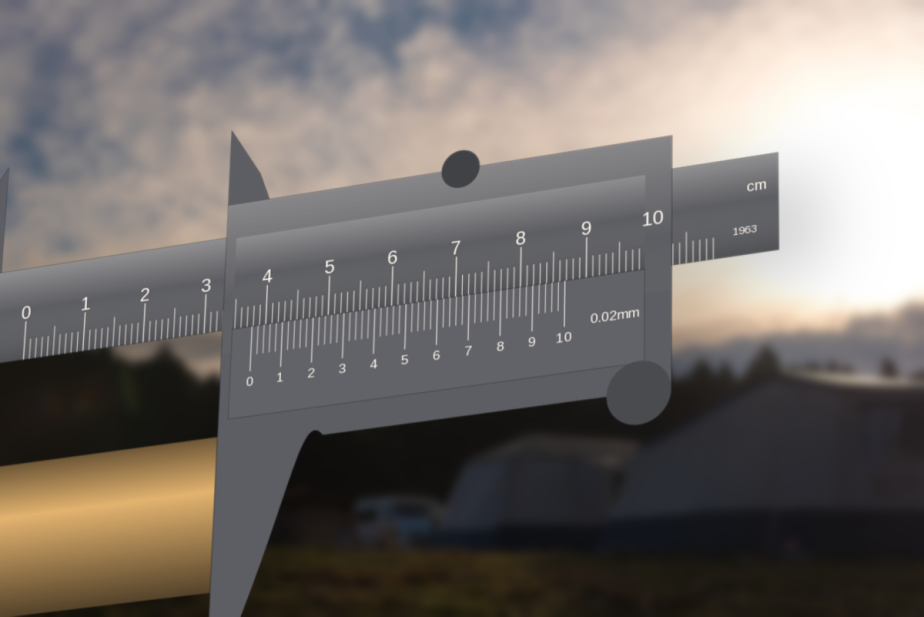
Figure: 37.8 mm
